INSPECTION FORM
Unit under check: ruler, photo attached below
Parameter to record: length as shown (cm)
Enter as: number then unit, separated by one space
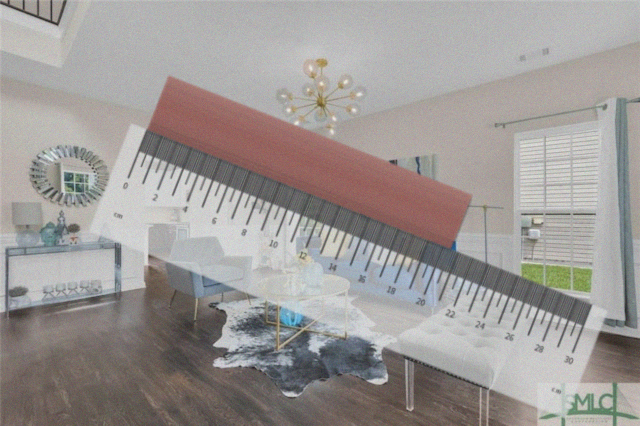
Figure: 20.5 cm
